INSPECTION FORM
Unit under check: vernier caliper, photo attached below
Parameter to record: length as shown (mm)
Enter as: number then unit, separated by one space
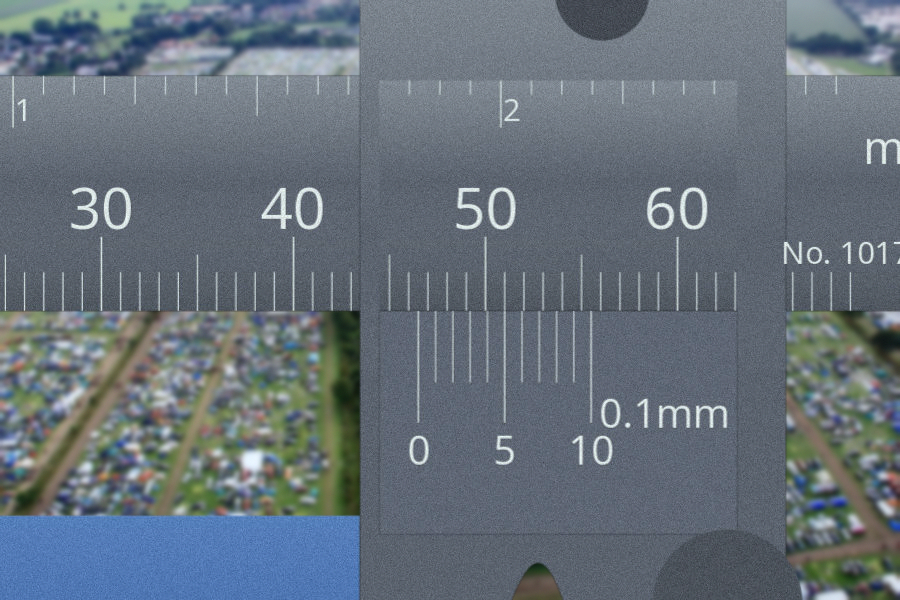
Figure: 46.5 mm
